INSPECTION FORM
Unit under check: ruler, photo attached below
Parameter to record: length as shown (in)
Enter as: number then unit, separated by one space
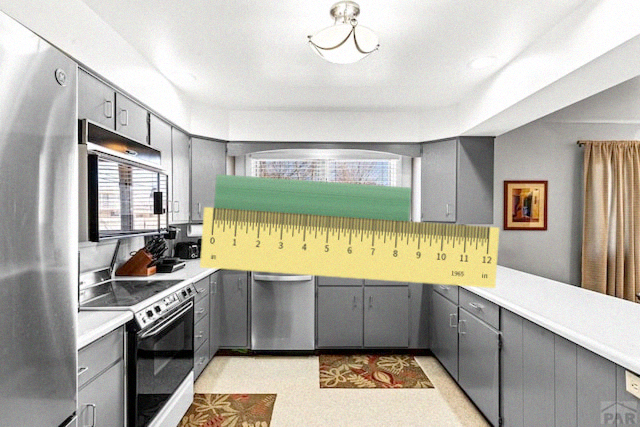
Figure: 8.5 in
